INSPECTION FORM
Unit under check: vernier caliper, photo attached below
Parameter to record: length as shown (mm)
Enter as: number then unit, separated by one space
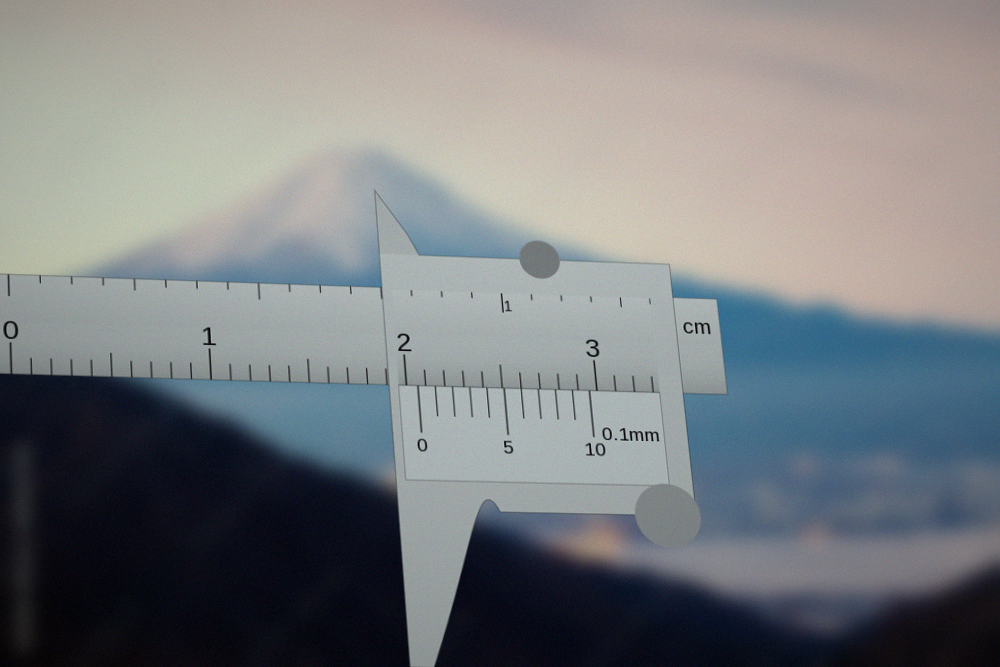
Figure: 20.6 mm
